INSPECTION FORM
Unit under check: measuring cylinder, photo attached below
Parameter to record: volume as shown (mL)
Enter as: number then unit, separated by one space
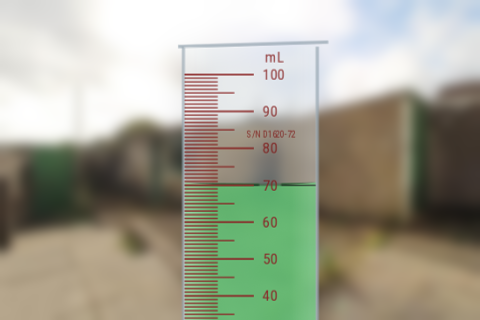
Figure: 70 mL
